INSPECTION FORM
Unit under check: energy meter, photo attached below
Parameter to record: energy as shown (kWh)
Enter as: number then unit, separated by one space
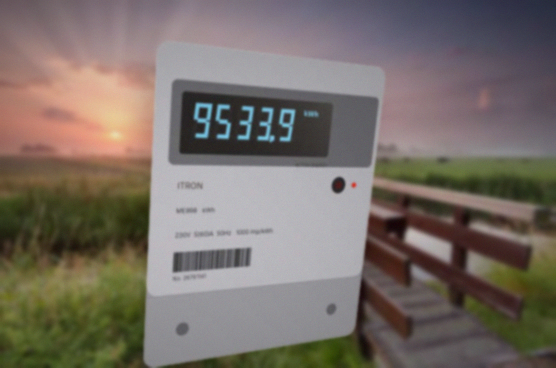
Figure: 9533.9 kWh
